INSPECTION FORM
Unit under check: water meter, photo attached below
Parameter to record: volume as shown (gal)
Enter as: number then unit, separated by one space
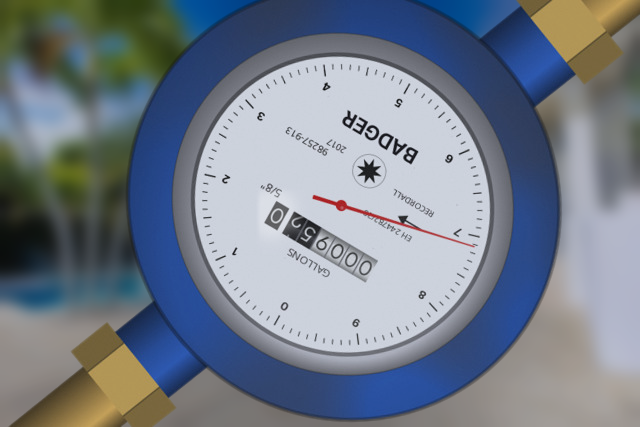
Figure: 9517.1 gal
